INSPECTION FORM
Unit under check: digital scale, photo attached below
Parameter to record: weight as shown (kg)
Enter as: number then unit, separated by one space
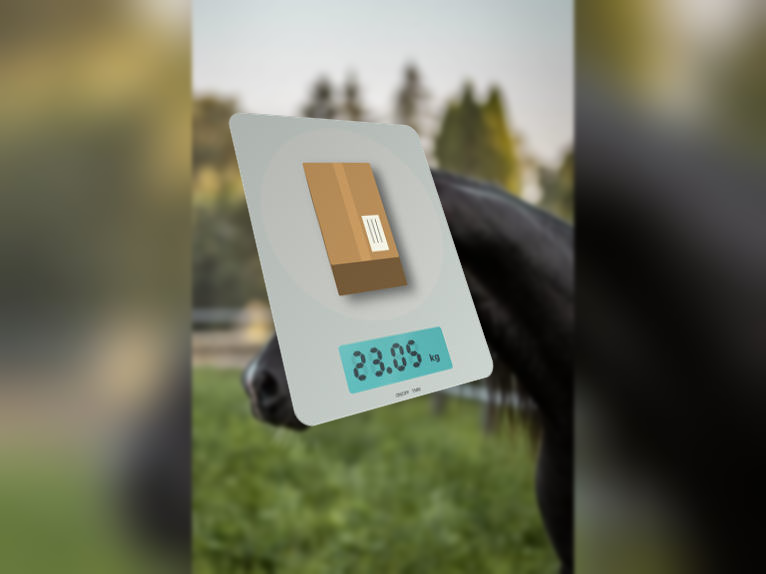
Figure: 23.05 kg
